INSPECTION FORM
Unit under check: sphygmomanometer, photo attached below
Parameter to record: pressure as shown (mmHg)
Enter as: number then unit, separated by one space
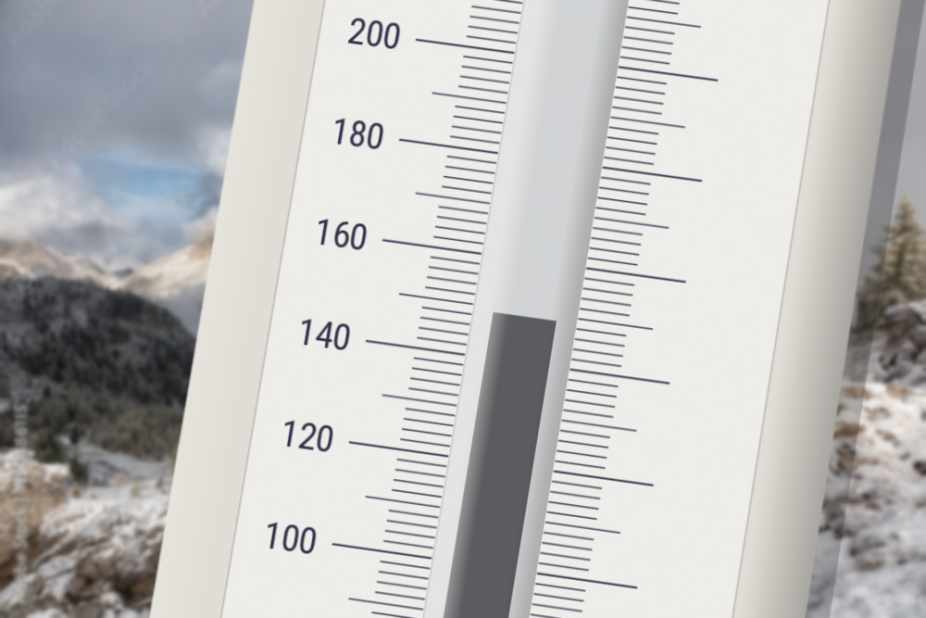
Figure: 149 mmHg
